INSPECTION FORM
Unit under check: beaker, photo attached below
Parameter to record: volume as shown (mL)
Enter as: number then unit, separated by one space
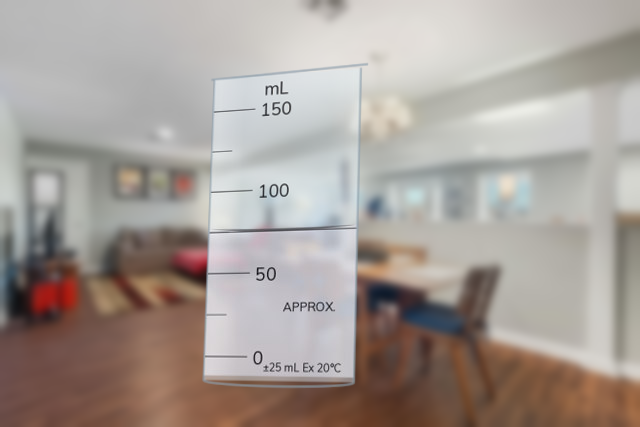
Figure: 75 mL
